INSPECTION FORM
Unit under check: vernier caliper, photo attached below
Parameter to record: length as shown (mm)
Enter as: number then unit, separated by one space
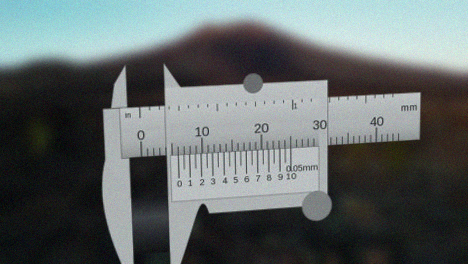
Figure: 6.0 mm
